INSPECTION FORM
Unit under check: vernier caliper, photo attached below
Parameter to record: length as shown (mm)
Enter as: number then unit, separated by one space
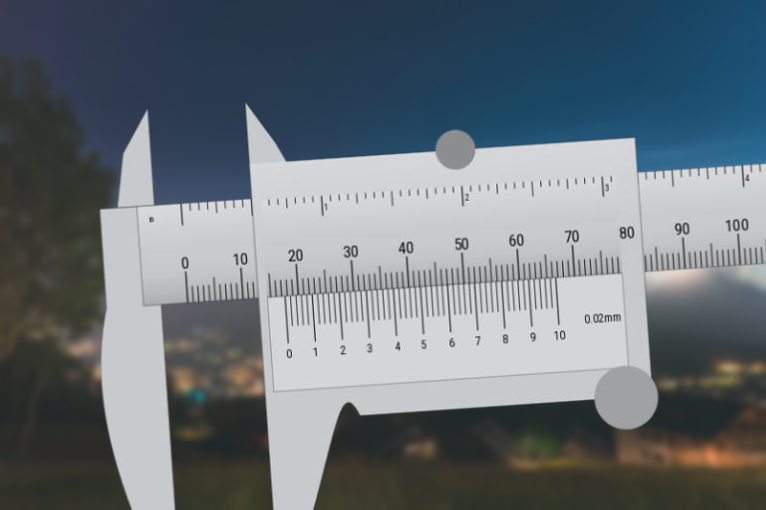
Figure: 17.6 mm
